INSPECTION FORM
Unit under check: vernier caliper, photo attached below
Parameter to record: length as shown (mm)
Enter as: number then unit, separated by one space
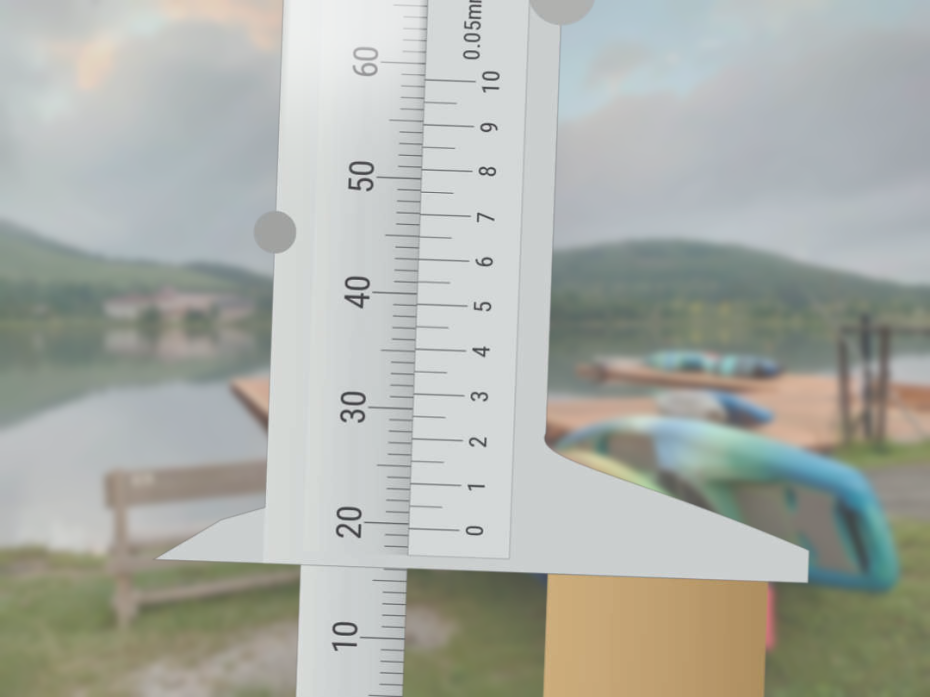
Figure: 19.6 mm
